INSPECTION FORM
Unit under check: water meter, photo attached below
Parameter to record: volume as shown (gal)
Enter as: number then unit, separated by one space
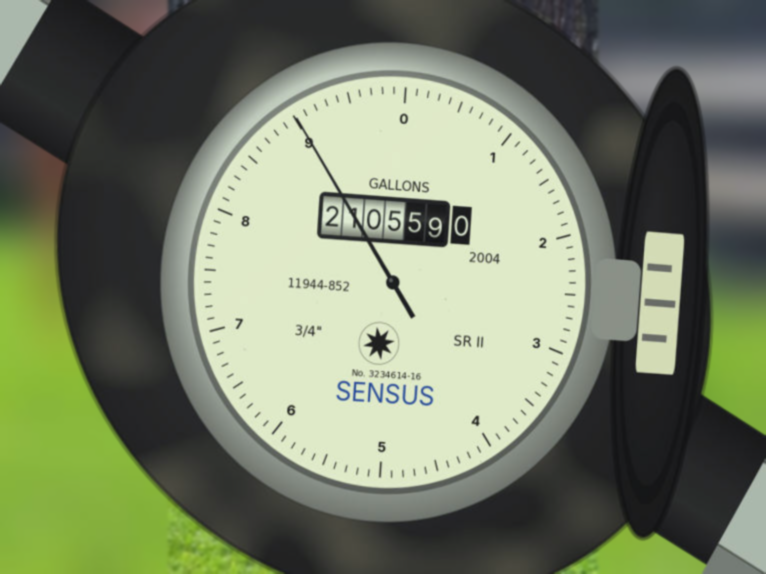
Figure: 2105589.0 gal
